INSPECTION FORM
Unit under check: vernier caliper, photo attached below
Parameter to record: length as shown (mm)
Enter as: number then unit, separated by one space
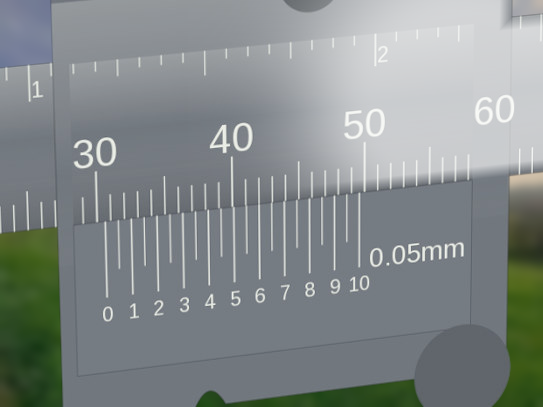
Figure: 30.6 mm
